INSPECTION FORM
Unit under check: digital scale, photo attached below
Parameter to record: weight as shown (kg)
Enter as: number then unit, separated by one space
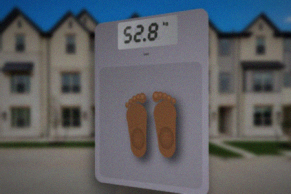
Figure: 52.8 kg
